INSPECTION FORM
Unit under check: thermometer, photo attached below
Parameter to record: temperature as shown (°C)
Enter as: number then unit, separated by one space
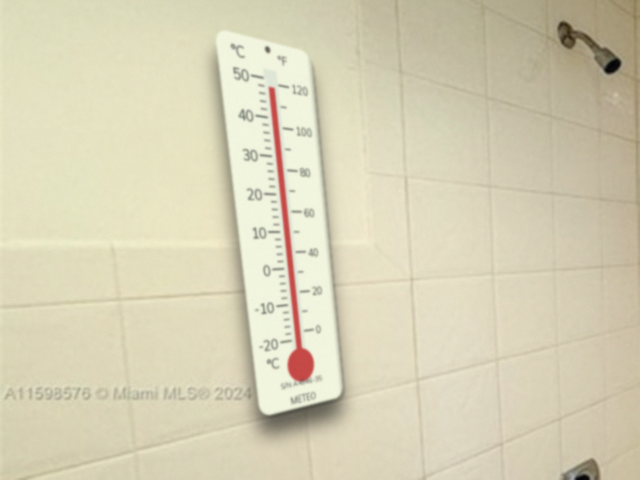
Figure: 48 °C
